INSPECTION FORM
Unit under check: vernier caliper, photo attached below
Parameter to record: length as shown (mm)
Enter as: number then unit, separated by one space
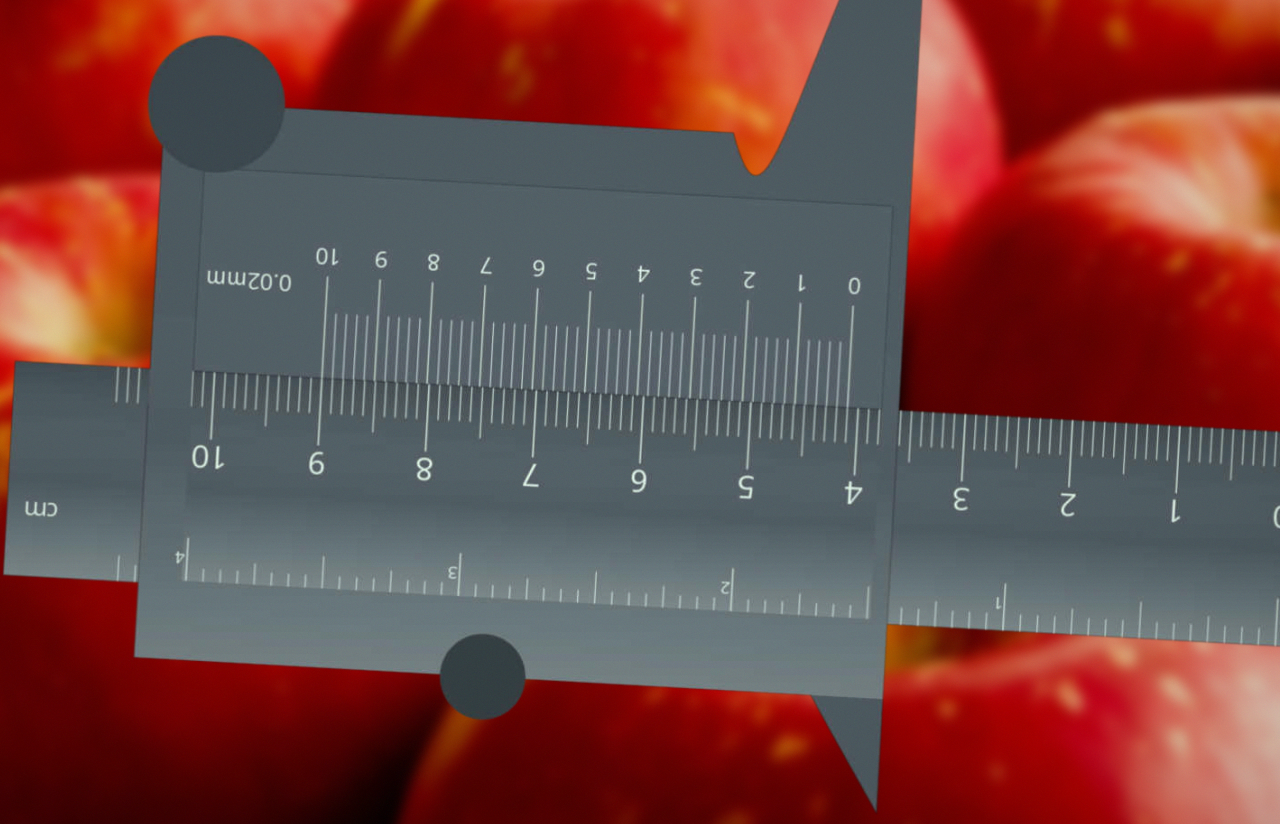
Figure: 41.0 mm
